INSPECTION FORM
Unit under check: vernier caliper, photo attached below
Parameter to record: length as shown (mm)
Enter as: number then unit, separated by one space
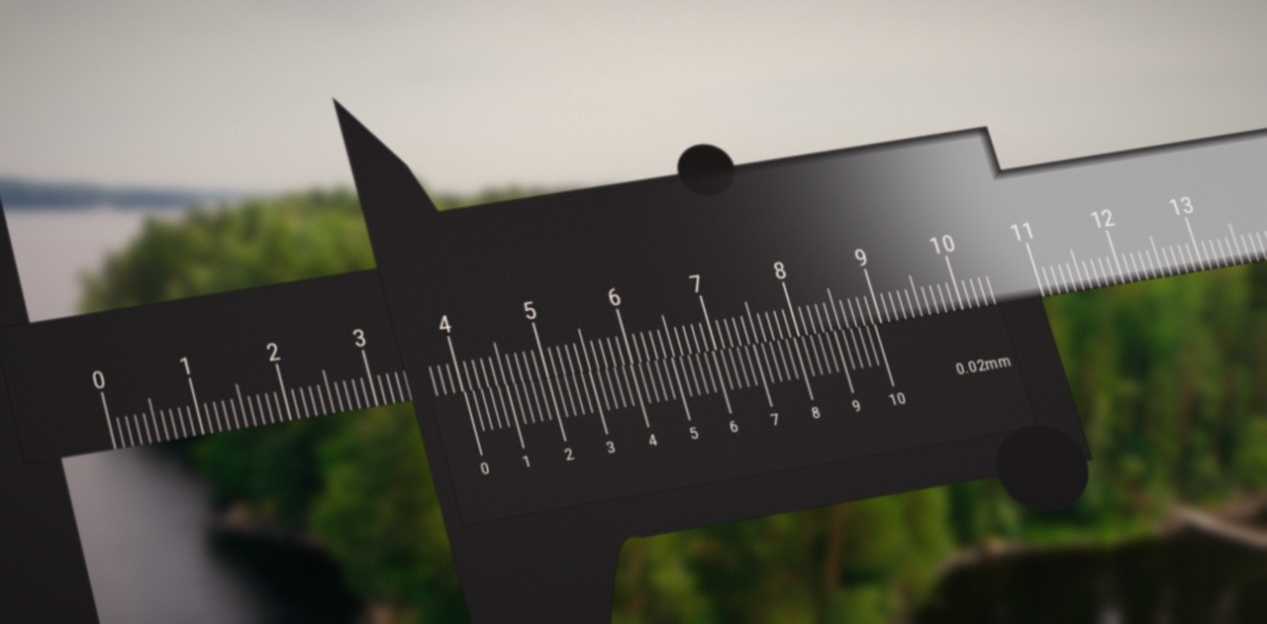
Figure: 40.2 mm
